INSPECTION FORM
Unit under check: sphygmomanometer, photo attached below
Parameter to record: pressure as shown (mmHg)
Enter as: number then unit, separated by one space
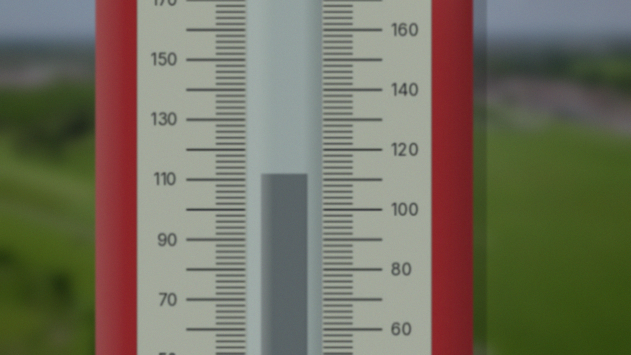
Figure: 112 mmHg
